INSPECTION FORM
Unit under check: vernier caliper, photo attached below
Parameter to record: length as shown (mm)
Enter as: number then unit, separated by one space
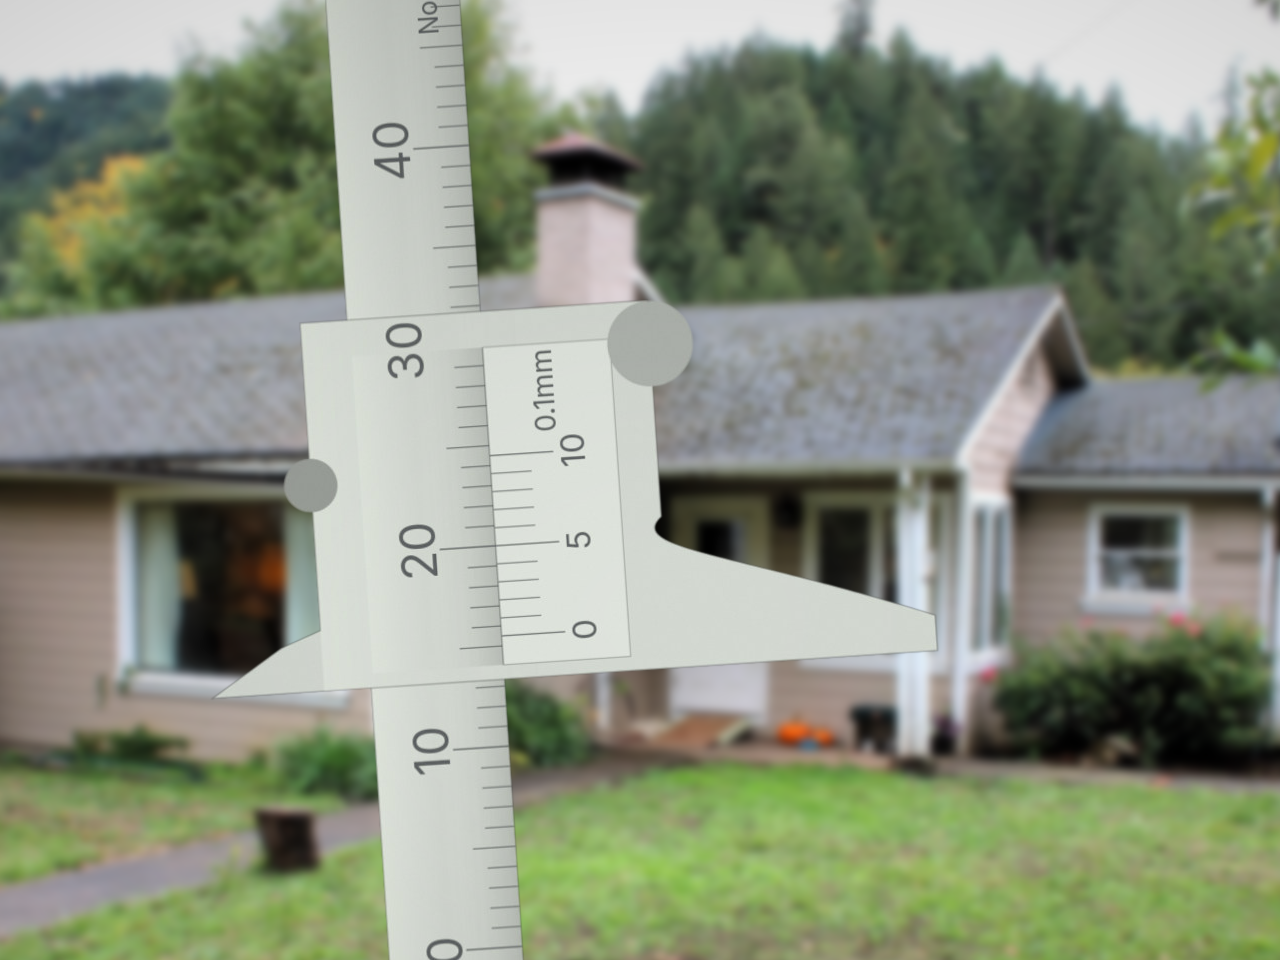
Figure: 15.5 mm
